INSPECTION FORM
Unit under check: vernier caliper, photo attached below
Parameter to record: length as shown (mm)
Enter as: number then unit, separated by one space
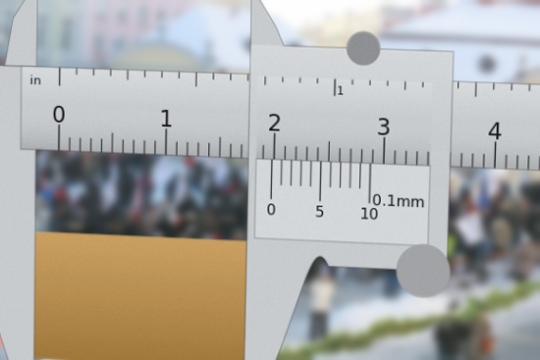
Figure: 19.8 mm
